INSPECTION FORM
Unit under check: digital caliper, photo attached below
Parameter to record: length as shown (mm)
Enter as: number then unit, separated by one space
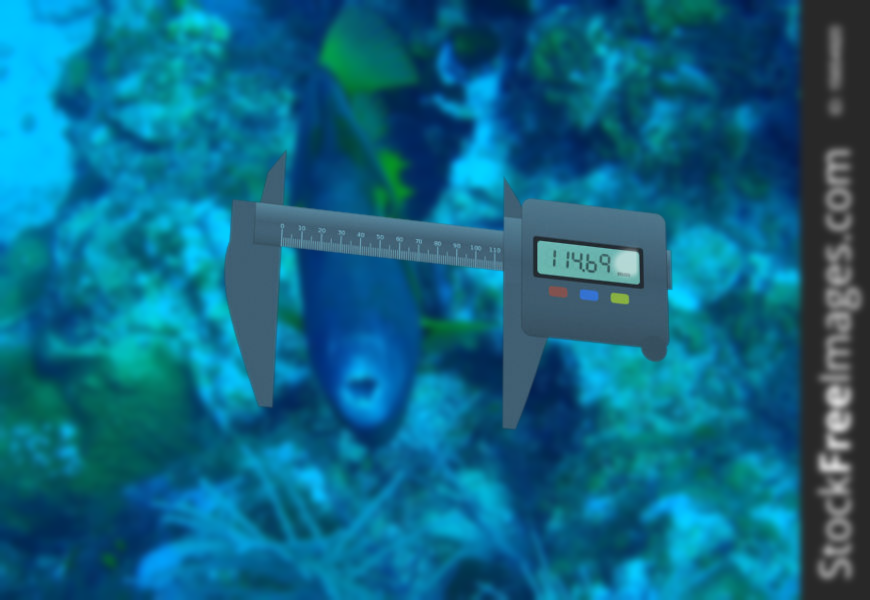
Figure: 114.69 mm
